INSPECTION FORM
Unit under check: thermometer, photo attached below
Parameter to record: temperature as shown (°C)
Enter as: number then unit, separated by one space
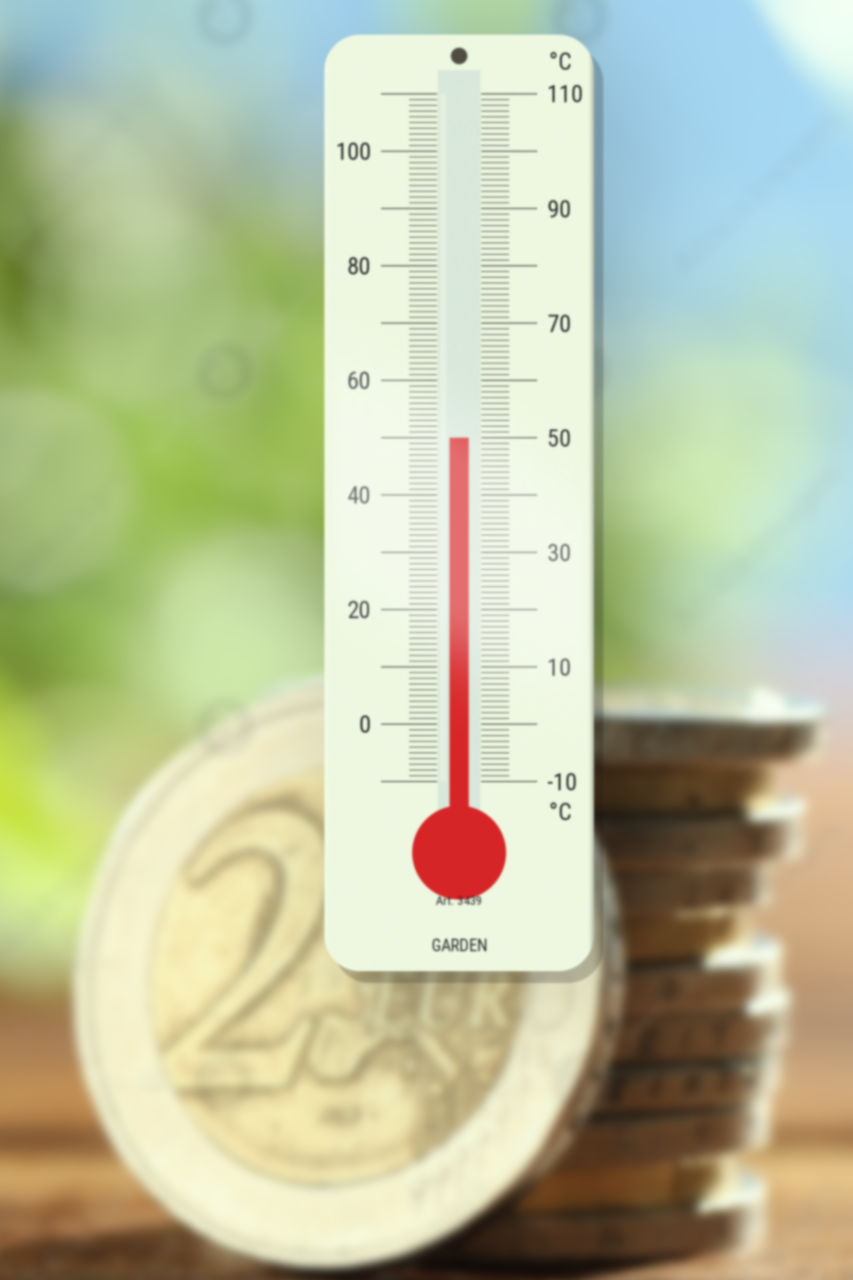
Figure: 50 °C
